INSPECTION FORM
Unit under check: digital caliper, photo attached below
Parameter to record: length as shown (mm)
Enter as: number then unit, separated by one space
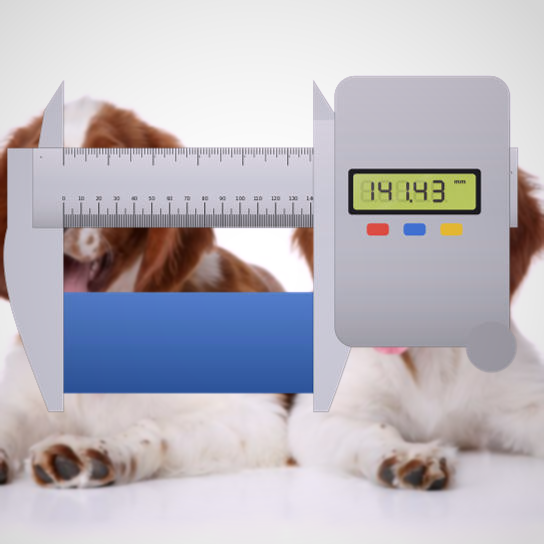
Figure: 141.43 mm
